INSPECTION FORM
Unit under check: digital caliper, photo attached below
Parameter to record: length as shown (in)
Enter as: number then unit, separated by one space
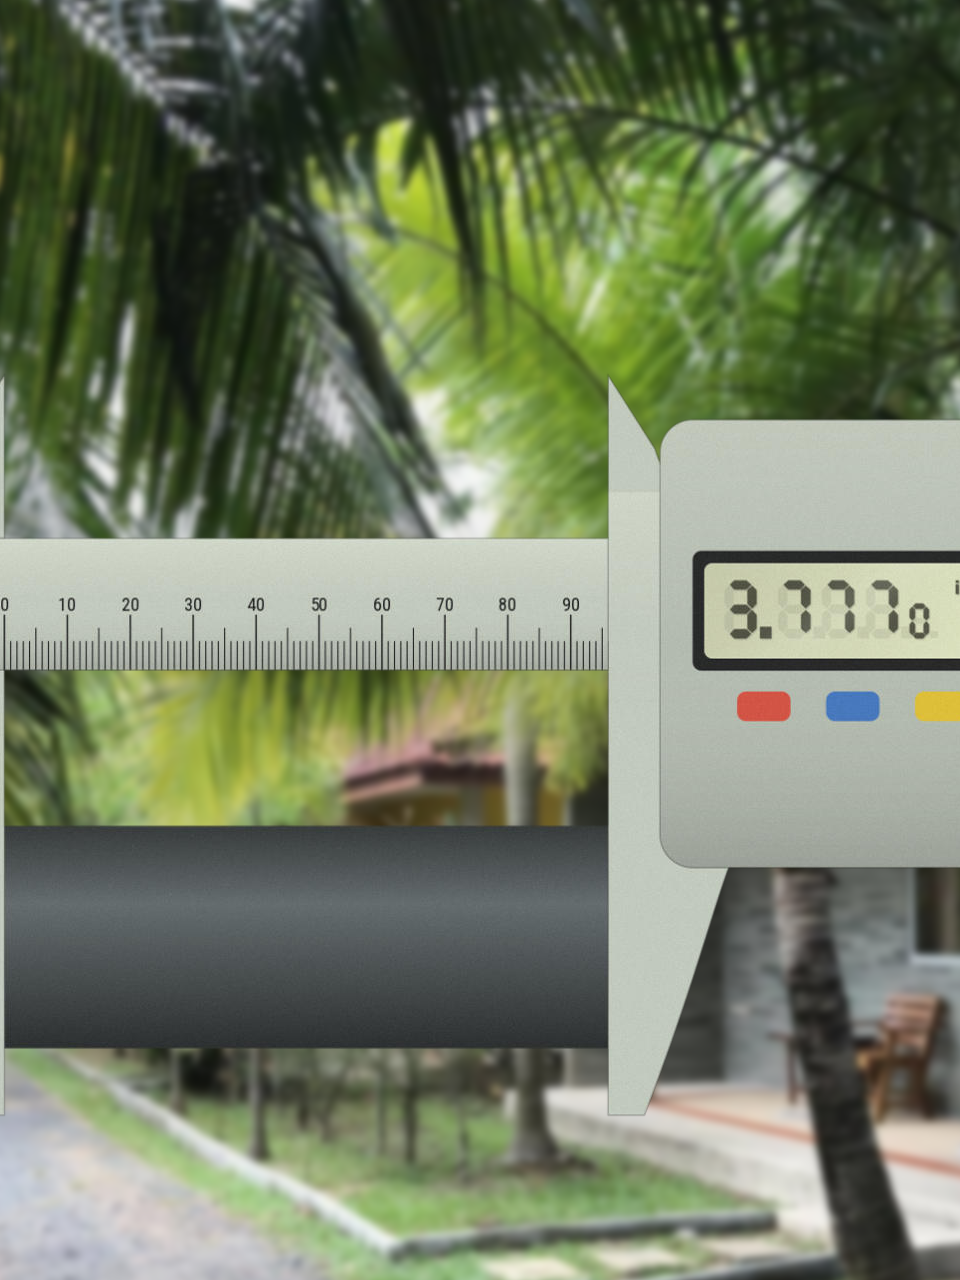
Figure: 3.7770 in
